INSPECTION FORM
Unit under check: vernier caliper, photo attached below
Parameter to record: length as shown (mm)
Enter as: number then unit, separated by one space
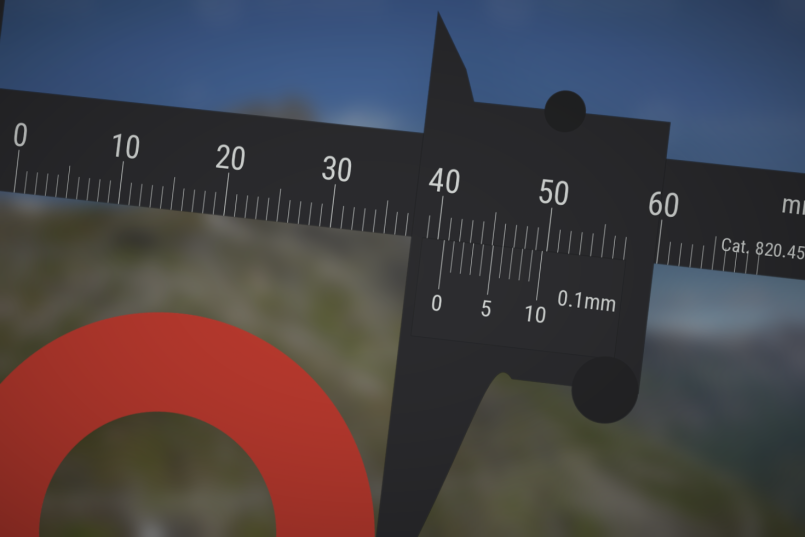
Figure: 40.6 mm
